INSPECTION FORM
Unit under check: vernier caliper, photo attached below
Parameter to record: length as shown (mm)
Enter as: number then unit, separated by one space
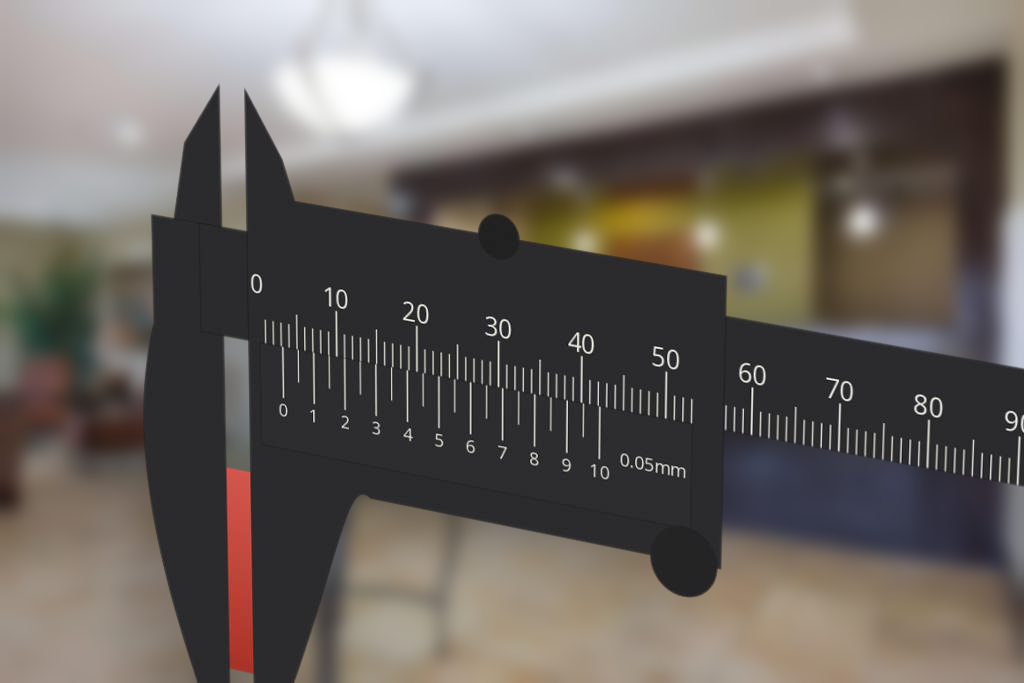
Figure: 3.2 mm
